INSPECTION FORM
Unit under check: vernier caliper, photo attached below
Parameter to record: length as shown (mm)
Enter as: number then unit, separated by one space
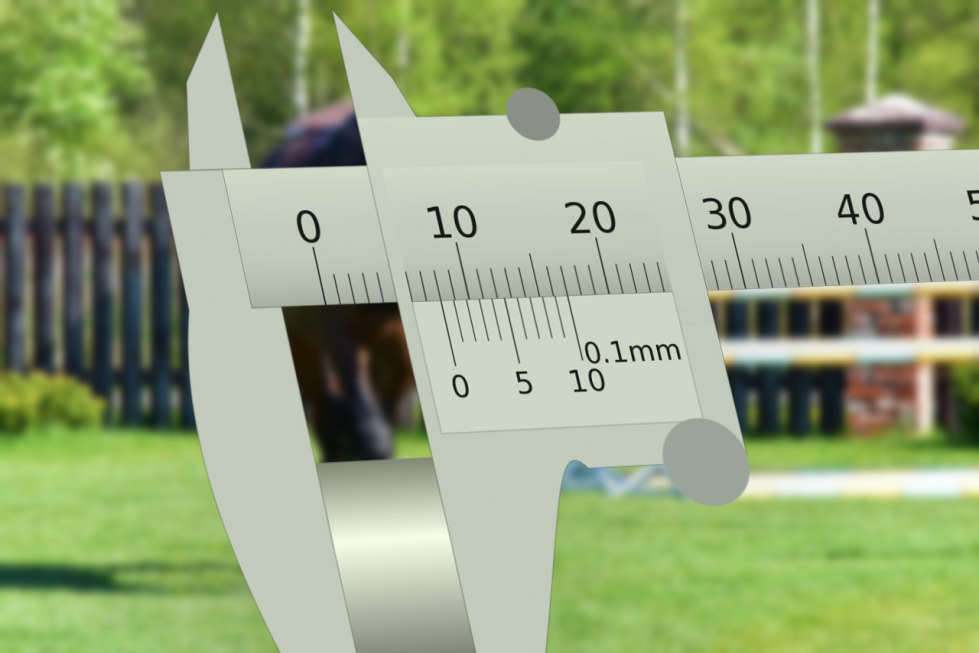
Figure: 8.0 mm
